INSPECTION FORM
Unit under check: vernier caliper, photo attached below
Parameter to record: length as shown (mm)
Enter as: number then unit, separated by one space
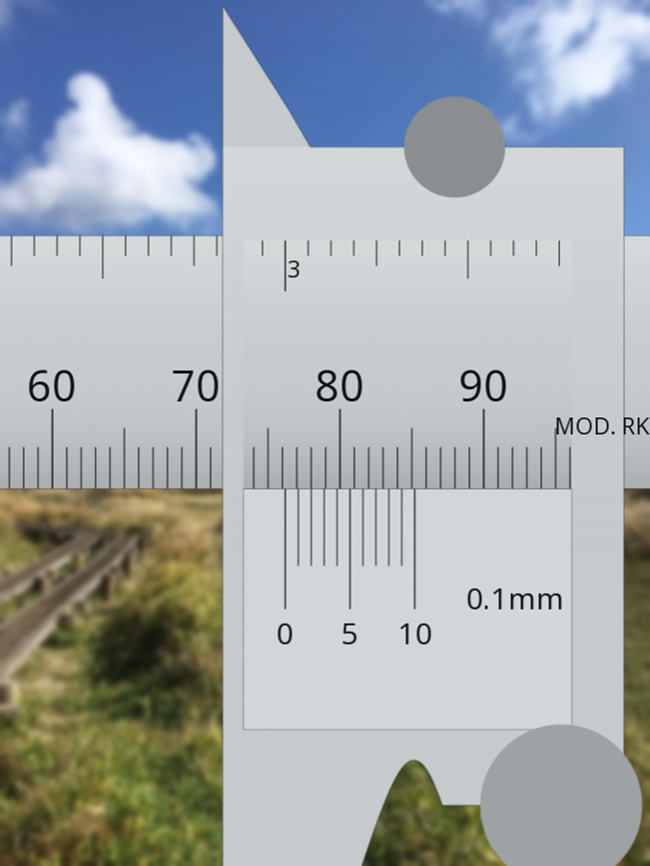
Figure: 76.2 mm
